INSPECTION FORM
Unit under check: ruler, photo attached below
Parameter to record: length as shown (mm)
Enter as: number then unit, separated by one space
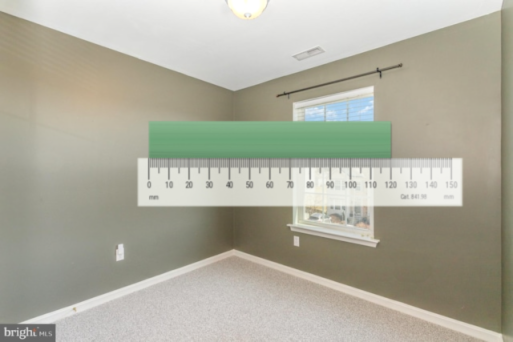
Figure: 120 mm
